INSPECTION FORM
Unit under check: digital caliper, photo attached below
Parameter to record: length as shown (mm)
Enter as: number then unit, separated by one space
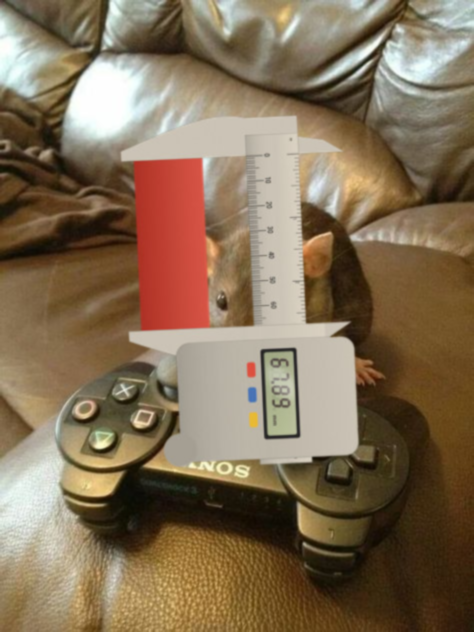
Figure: 67.89 mm
